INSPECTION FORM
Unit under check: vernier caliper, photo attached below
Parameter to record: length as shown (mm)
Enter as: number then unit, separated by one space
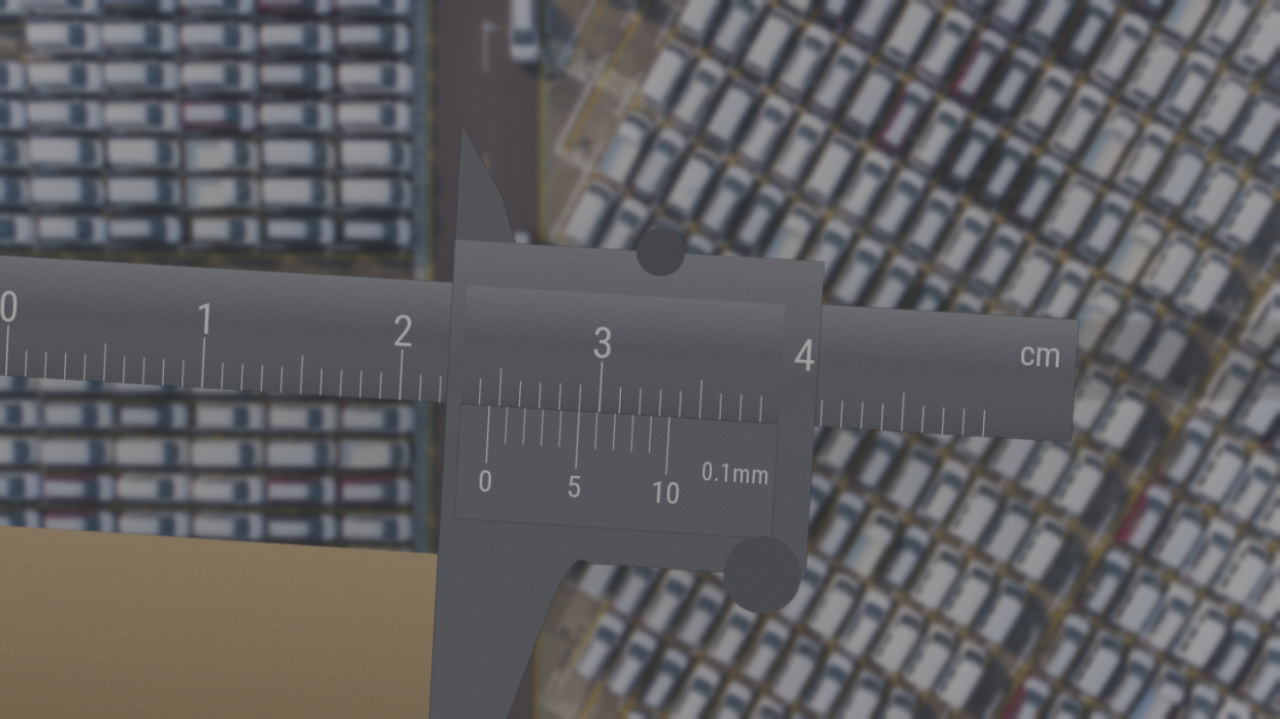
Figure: 24.5 mm
